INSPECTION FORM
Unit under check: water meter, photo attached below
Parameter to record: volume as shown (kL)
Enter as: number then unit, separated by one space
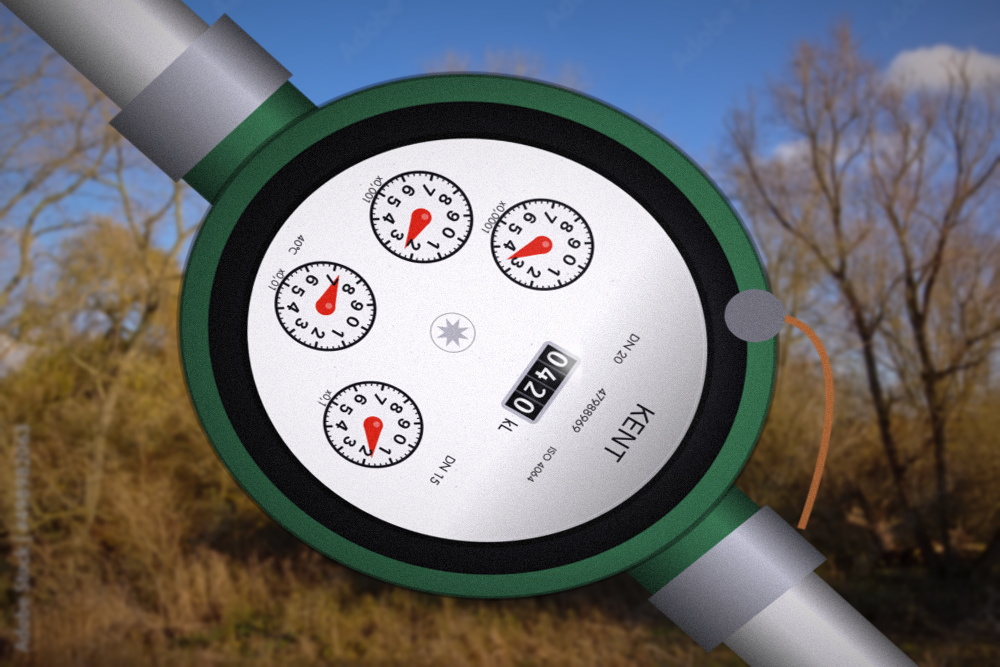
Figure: 420.1723 kL
